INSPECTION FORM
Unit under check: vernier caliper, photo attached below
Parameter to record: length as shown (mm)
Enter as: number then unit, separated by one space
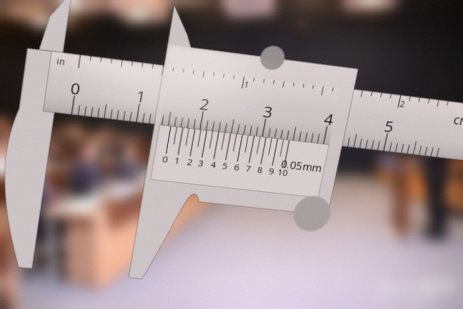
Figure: 15.4 mm
